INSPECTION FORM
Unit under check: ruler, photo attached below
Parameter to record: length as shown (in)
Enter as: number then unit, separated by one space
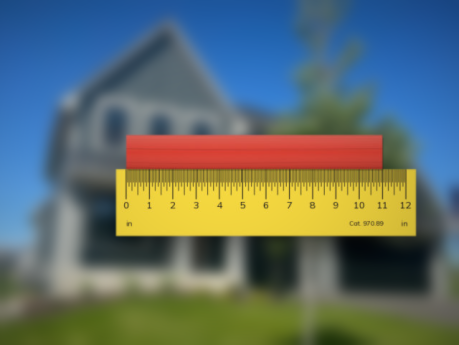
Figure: 11 in
